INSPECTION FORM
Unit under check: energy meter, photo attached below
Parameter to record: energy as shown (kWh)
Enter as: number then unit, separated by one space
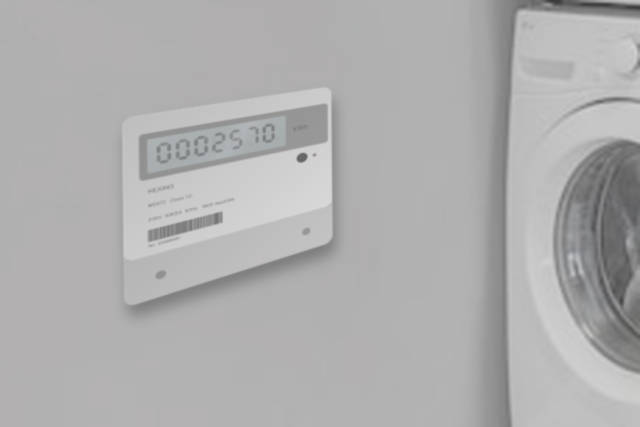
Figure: 2570 kWh
